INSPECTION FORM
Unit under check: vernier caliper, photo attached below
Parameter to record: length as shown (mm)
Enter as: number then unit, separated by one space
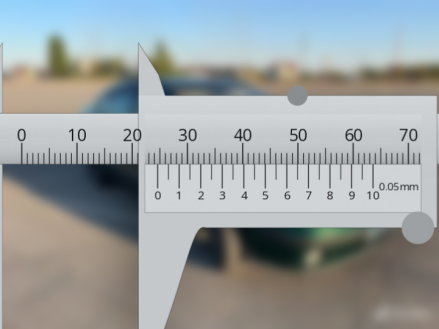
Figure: 24.6 mm
